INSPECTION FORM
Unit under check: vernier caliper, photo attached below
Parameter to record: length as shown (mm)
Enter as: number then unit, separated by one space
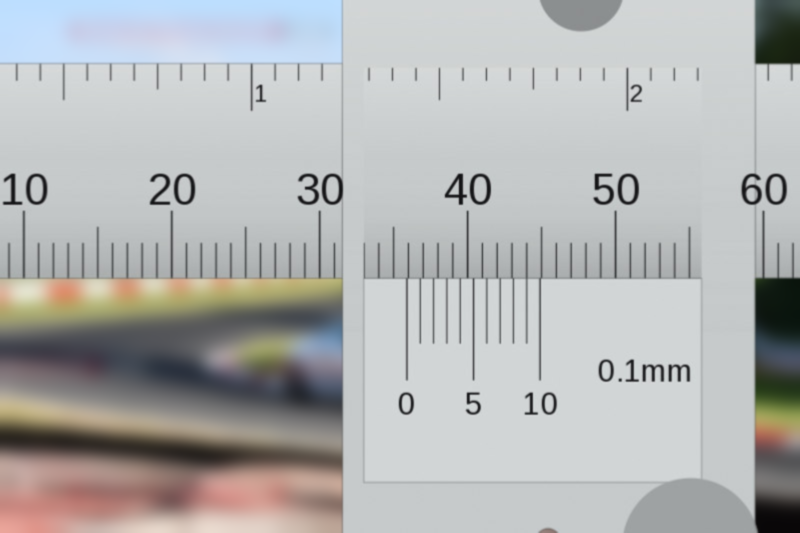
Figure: 35.9 mm
